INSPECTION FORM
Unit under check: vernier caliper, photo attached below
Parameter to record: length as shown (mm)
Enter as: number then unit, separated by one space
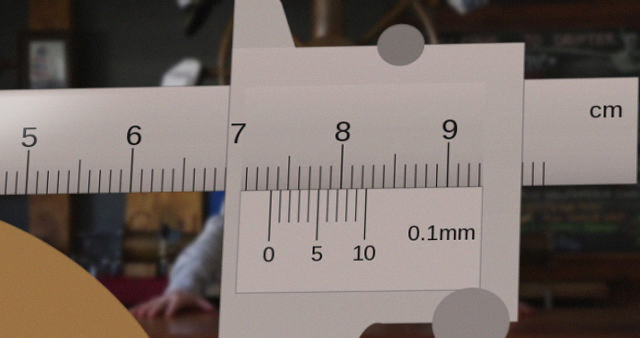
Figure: 73.4 mm
